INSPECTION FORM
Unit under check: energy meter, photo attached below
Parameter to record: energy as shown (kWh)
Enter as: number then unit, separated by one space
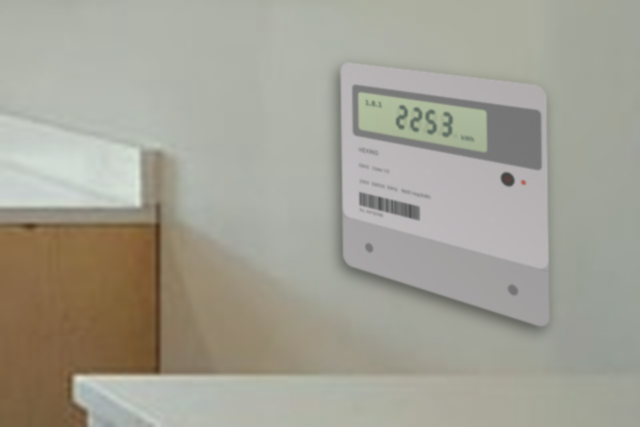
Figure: 2253 kWh
